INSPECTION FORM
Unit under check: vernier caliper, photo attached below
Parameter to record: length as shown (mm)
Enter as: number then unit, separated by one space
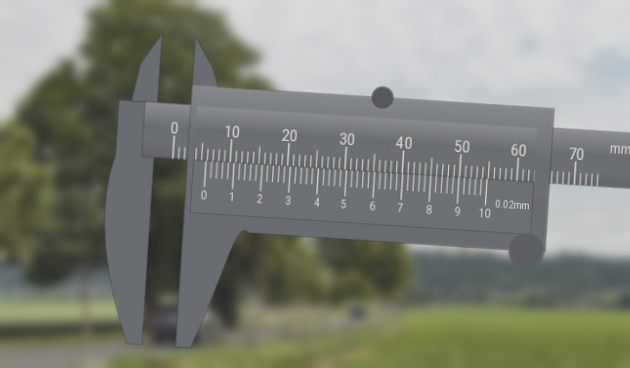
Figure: 5.8 mm
